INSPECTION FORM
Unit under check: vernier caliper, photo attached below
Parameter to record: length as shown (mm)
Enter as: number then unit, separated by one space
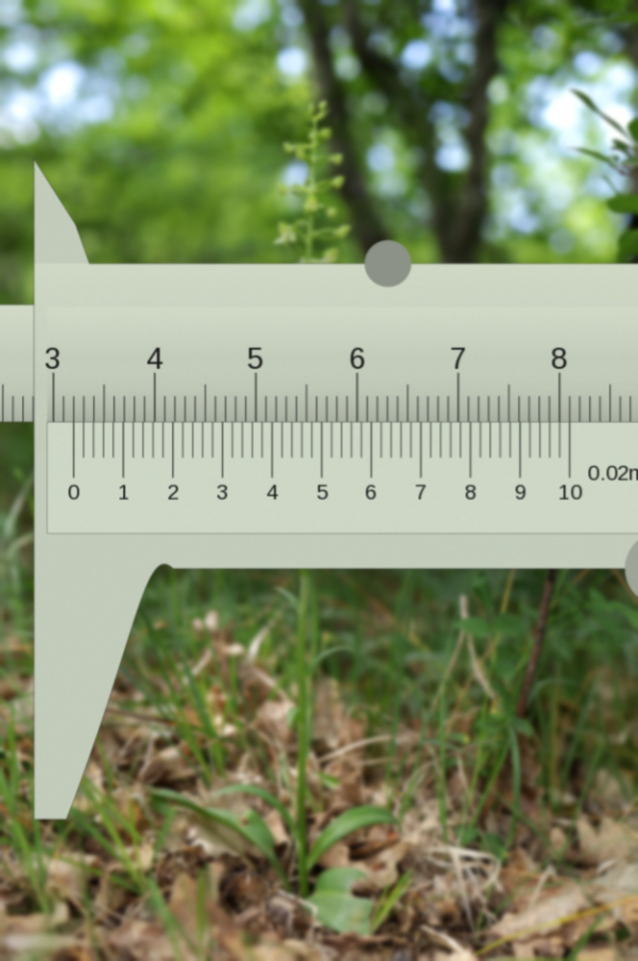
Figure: 32.0 mm
